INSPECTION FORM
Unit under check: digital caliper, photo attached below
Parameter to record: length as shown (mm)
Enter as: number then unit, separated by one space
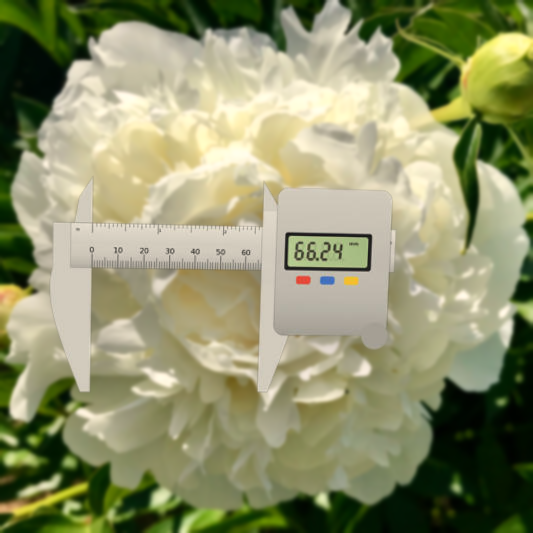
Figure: 66.24 mm
